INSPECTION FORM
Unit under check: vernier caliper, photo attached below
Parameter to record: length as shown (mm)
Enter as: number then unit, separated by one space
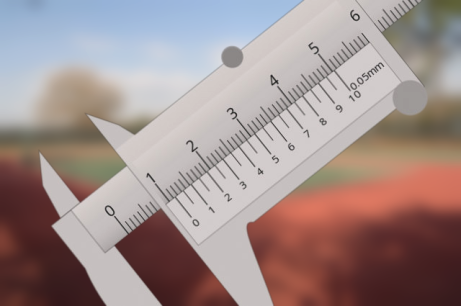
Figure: 11.4 mm
